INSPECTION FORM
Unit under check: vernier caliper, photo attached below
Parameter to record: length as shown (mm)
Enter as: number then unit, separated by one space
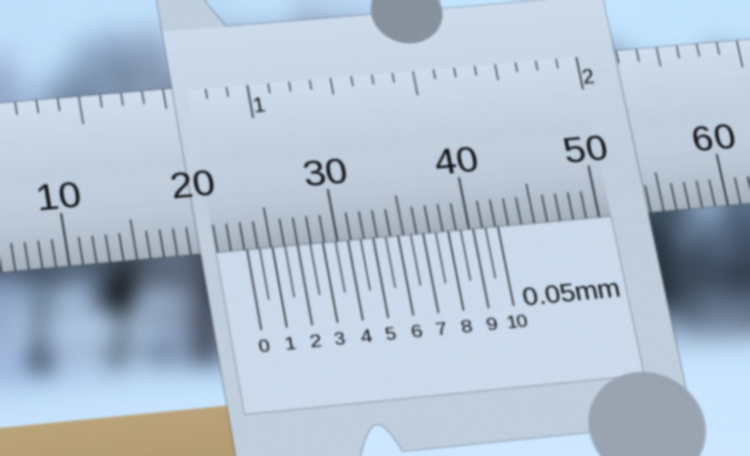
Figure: 23.2 mm
